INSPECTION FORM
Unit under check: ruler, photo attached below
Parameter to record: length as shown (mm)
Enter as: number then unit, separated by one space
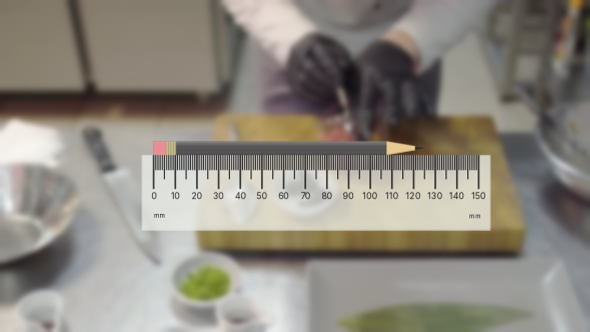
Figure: 125 mm
